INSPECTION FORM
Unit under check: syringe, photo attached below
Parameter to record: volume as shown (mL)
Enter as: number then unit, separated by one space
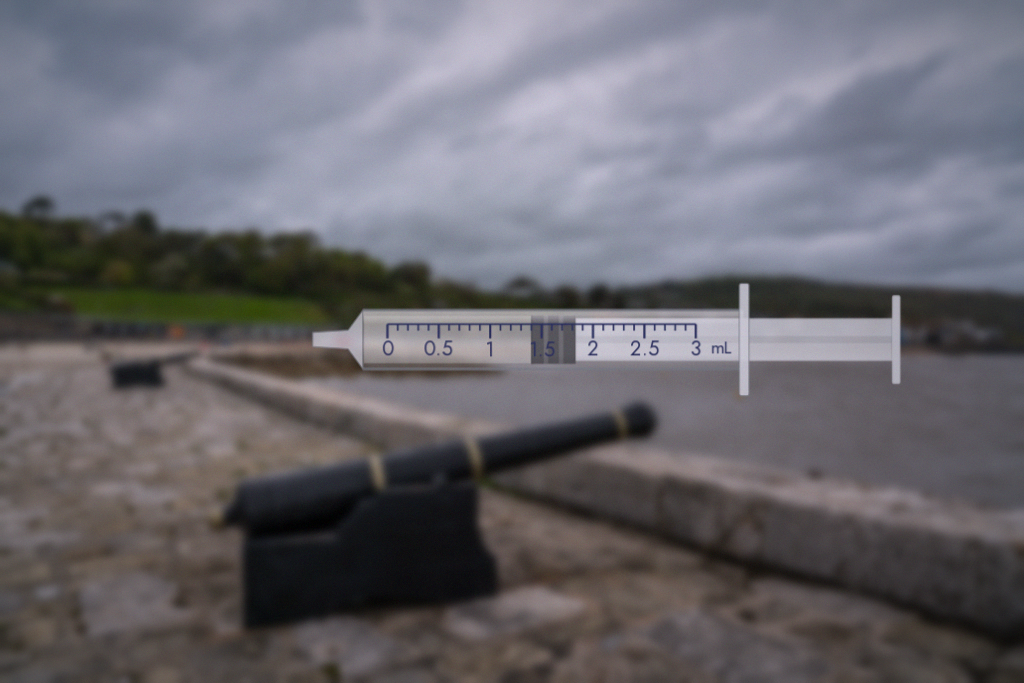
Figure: 1.4 mL
